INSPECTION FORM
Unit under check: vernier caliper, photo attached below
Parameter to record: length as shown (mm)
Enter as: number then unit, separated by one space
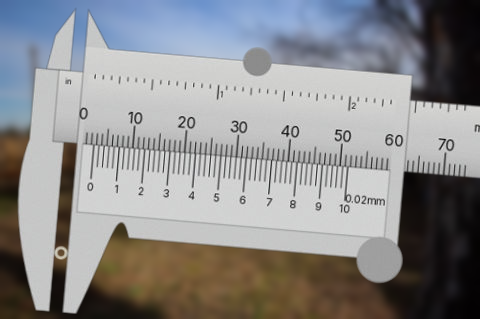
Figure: 2.5 mm
